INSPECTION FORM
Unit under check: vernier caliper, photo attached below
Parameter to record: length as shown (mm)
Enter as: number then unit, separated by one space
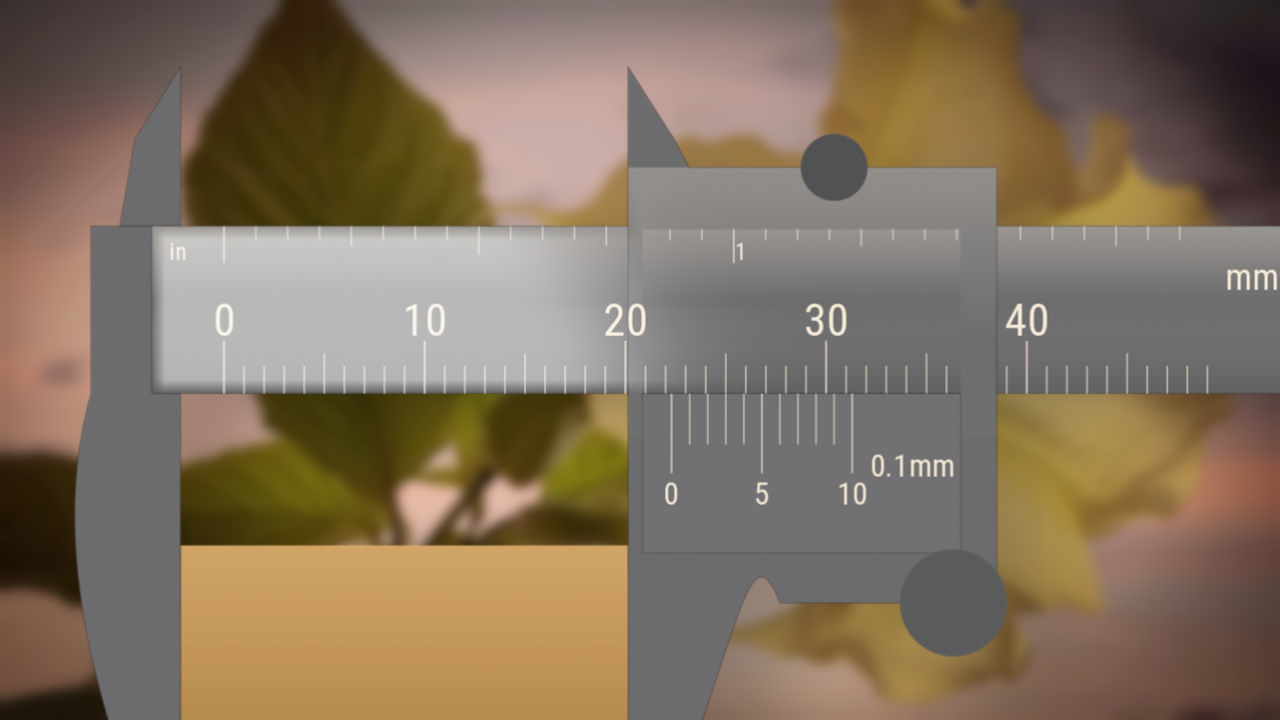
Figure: 22.3 mm
